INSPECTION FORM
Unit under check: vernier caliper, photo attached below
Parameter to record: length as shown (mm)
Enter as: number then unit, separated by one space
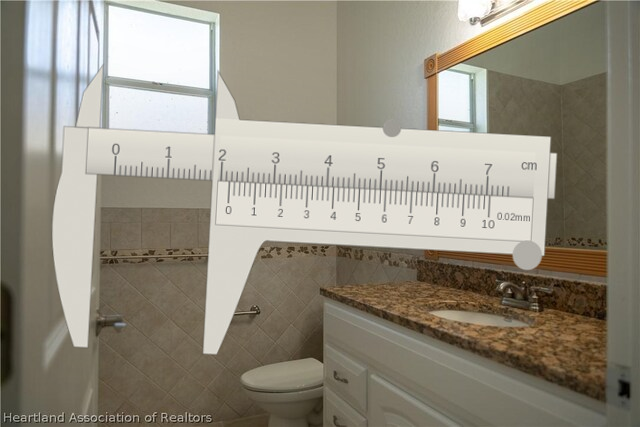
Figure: 21.6 mm
